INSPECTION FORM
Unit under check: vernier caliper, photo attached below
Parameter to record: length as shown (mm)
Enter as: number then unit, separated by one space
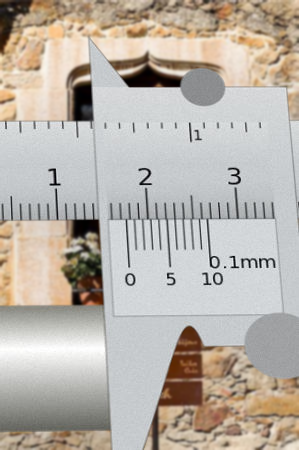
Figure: 17.6 mm
